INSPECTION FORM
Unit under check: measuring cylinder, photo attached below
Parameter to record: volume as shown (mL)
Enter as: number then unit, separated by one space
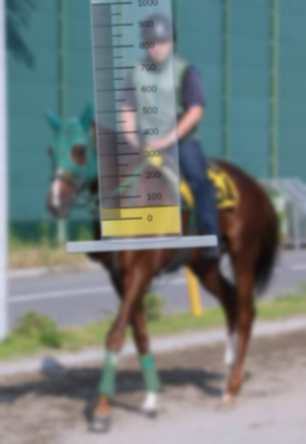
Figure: 50 mL
